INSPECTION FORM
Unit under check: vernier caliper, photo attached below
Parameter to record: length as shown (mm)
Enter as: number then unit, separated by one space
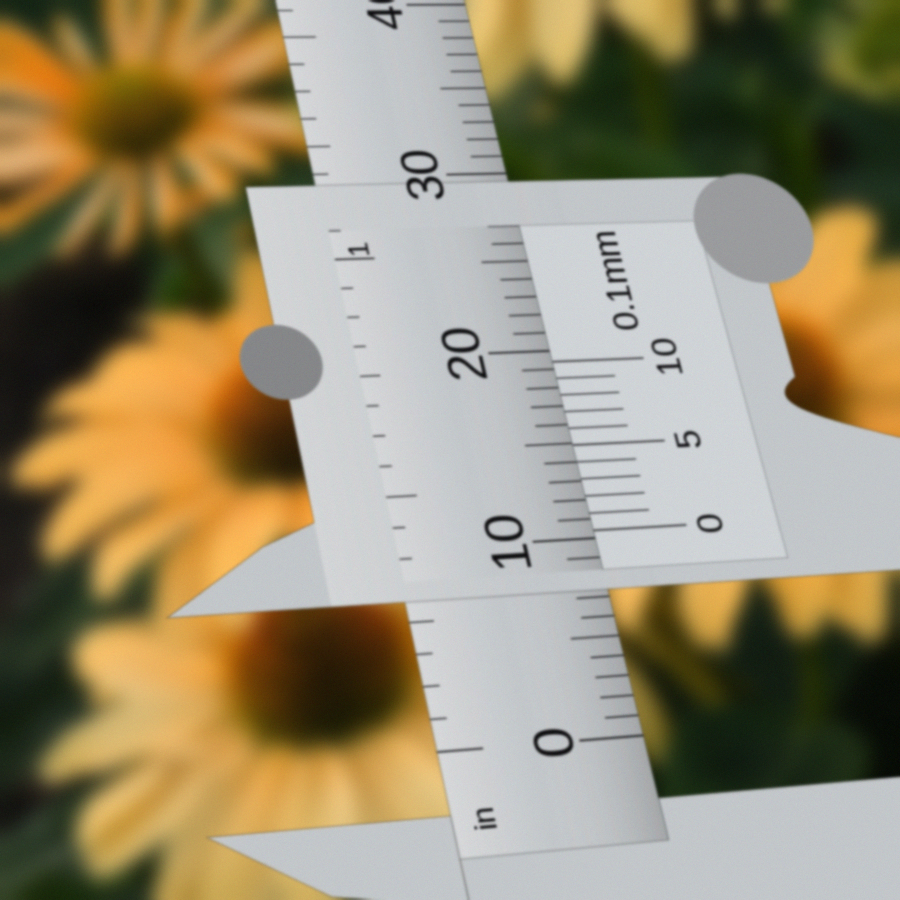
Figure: 10.4 mm
